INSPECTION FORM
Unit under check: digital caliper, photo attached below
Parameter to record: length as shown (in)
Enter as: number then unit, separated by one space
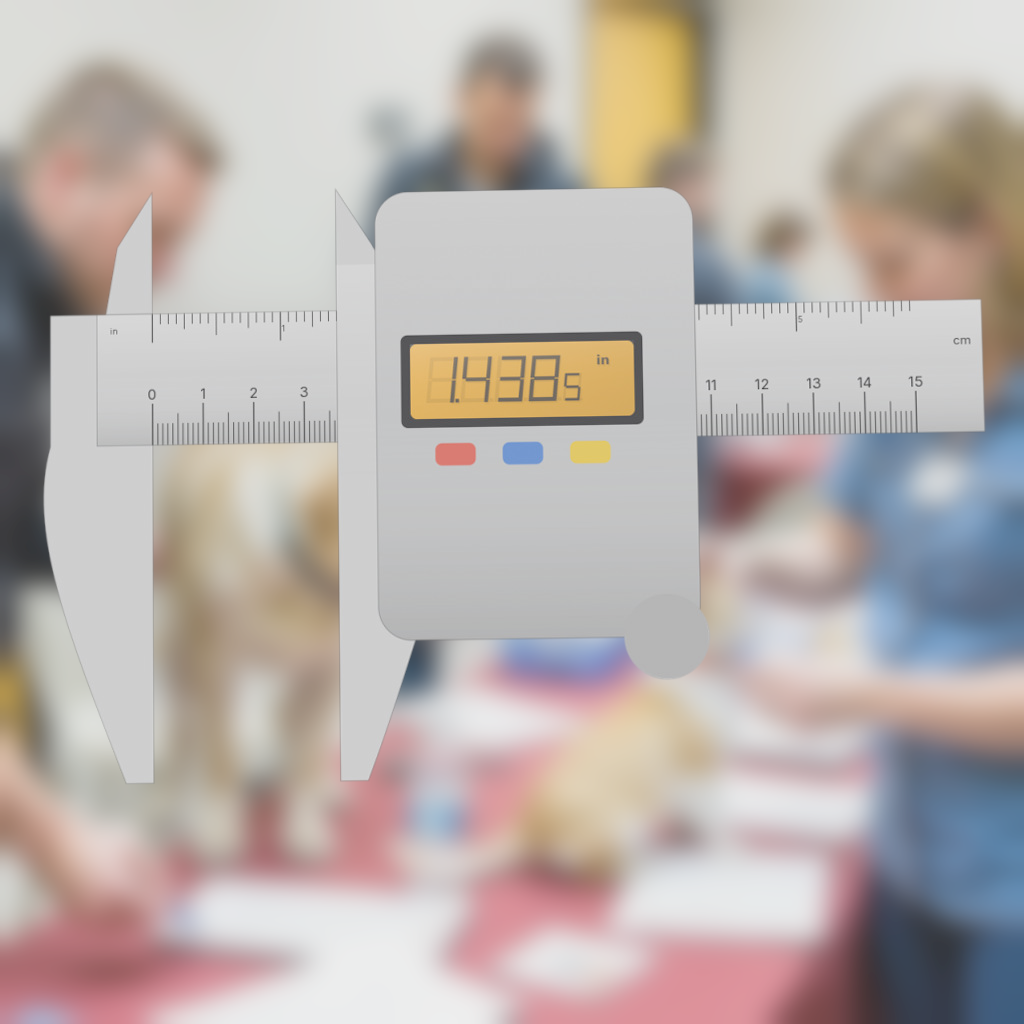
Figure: 1.4385 in
